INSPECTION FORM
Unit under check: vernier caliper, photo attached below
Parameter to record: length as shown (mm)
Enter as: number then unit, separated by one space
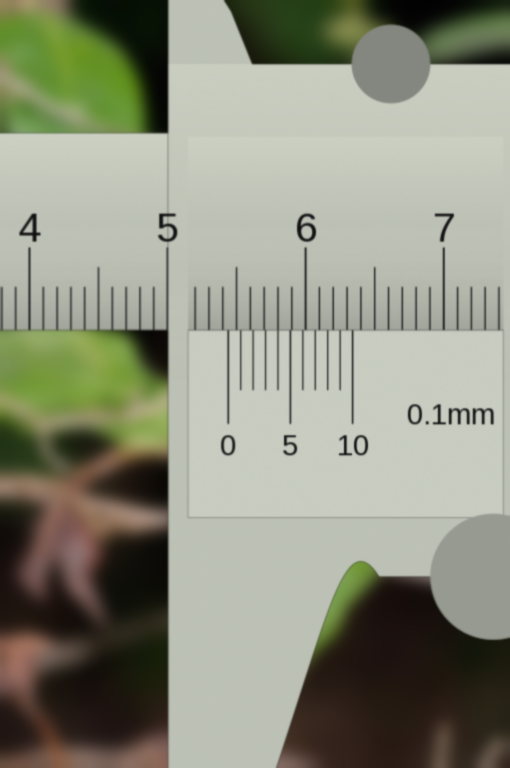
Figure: 54.4 mm
